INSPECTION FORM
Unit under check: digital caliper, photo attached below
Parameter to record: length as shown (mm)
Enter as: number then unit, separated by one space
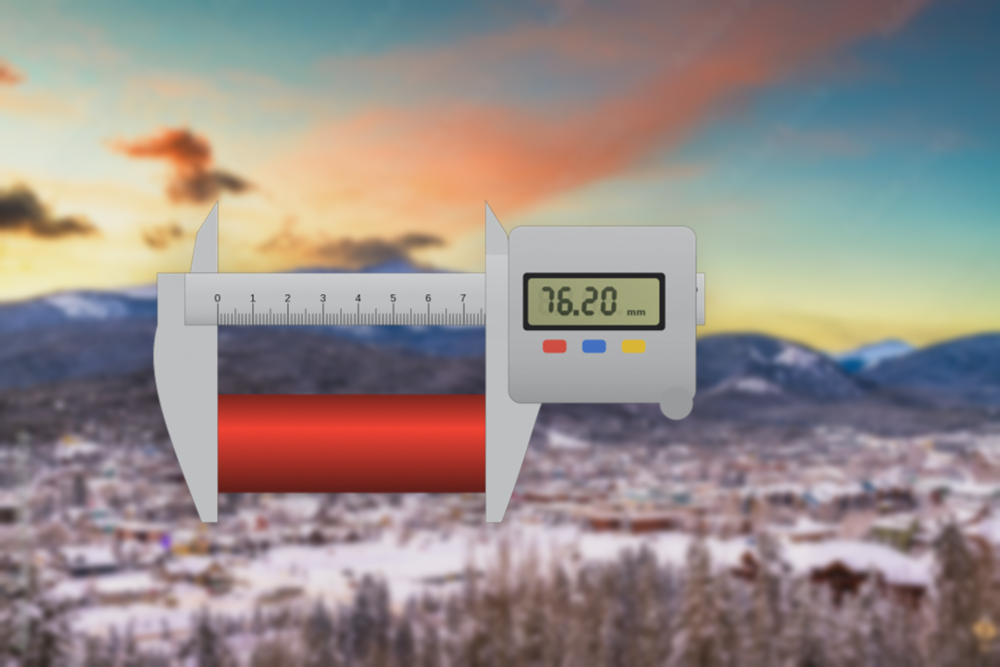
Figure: 76.20 mm
